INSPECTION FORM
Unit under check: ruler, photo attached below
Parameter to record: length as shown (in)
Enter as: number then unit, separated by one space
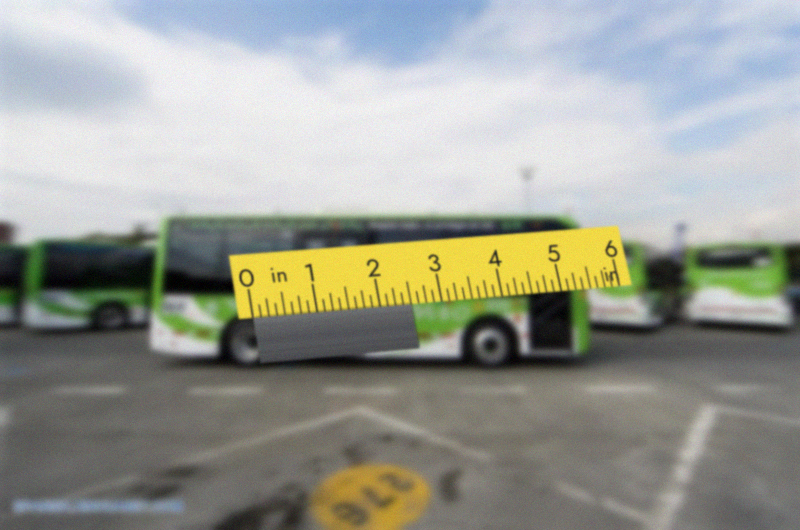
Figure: 2.5 in
